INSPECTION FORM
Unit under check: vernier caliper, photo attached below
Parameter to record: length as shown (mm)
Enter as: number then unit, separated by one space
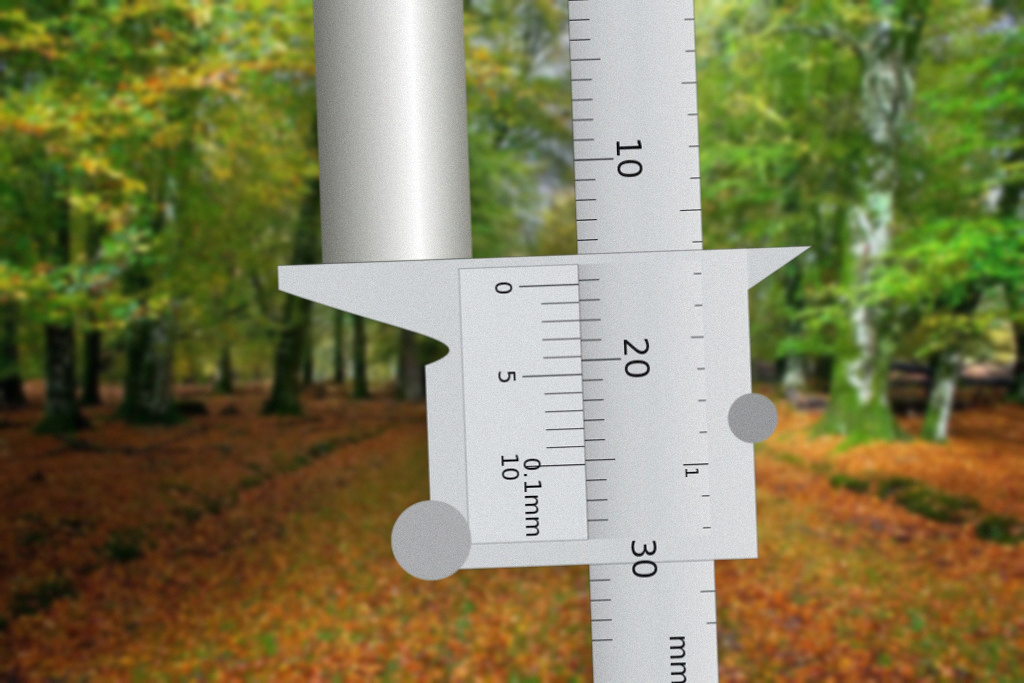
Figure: 16.2 mm
